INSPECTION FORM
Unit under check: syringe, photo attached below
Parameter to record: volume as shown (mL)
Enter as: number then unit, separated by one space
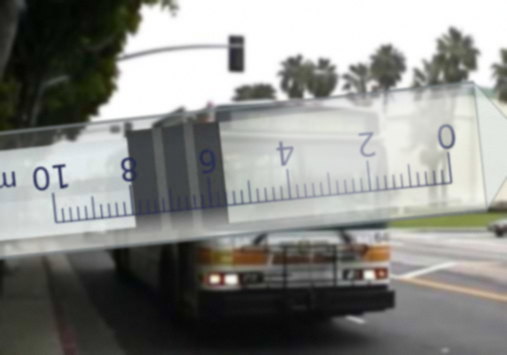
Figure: 5.6 mL
